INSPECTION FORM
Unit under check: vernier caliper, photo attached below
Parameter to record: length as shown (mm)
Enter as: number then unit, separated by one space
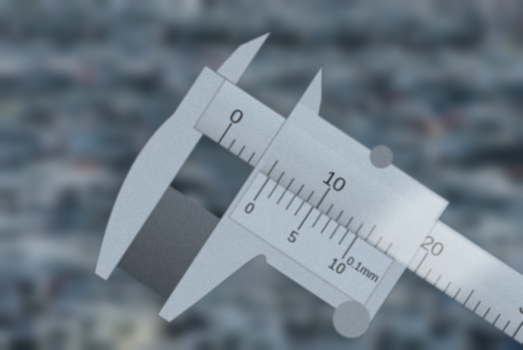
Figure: 5.2 mm
